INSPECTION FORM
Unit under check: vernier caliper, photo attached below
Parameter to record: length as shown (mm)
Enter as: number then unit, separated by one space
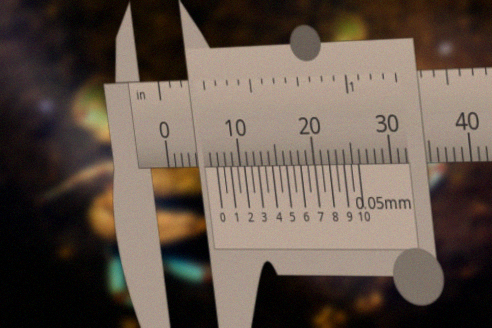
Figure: 6.8 mm
